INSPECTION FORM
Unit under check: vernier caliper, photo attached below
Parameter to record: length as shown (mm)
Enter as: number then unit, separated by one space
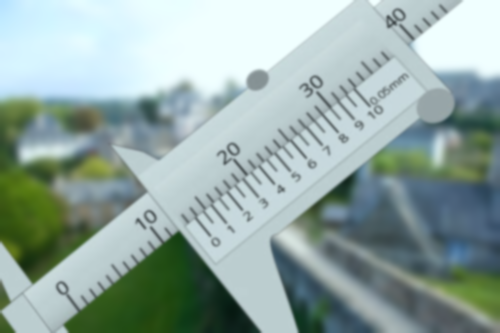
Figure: 13.8 mm
